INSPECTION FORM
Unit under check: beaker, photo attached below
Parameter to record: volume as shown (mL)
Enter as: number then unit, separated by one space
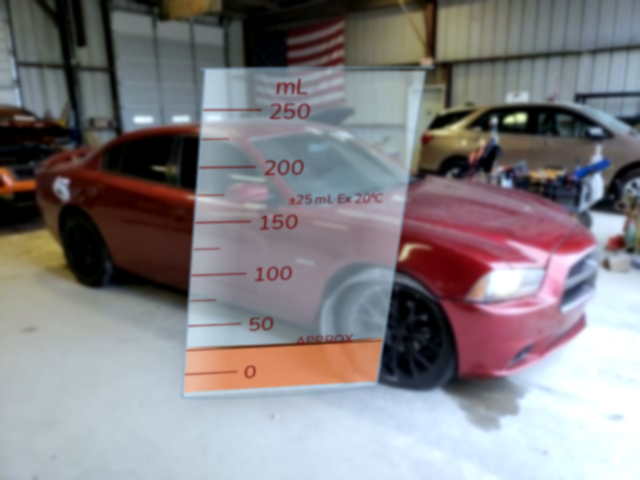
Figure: 25 mL
